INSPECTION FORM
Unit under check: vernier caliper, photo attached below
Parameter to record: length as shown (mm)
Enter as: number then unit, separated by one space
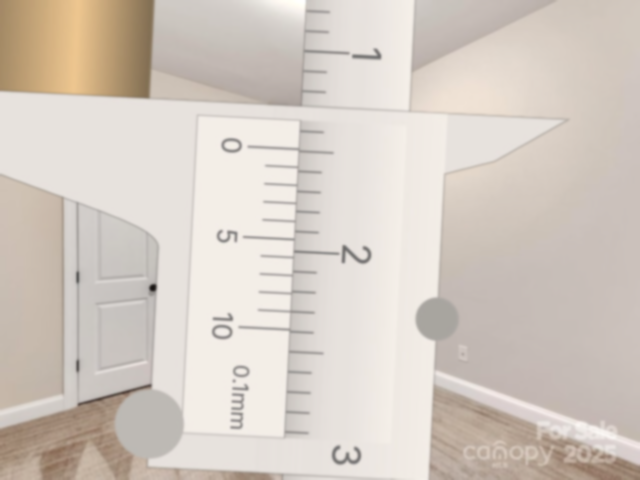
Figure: 14.9 mm
